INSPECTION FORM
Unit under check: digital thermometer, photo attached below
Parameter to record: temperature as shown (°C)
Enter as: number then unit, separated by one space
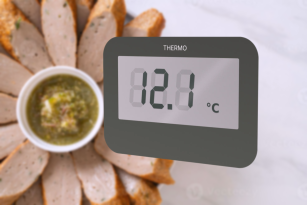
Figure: 12.1 °C
